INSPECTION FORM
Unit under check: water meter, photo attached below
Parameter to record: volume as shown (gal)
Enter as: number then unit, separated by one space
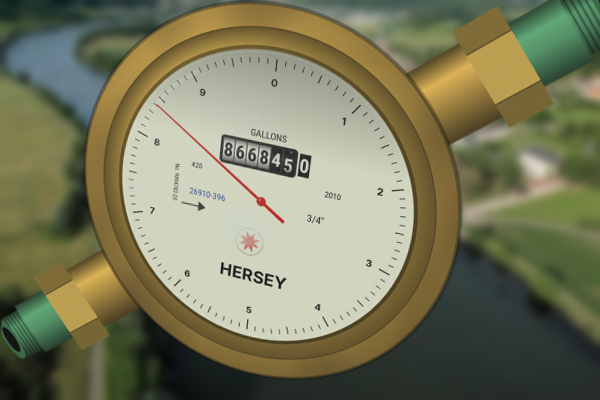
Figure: 8668448.4 gal
